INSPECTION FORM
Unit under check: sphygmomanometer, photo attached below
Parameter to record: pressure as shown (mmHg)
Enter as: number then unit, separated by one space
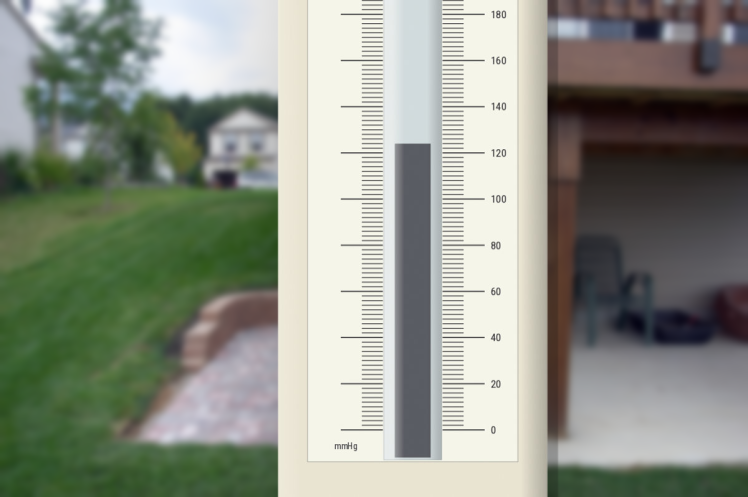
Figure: 124 mmHg
